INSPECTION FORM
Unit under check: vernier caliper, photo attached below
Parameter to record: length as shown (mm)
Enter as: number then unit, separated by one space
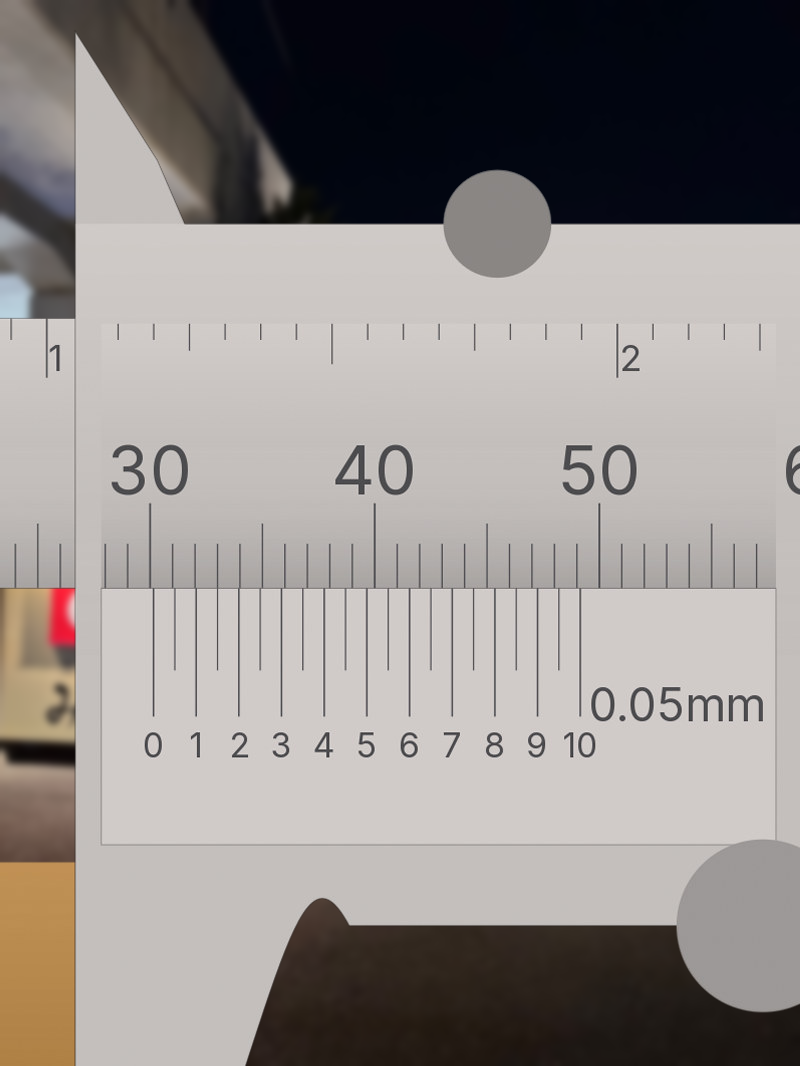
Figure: 30.15 mm
